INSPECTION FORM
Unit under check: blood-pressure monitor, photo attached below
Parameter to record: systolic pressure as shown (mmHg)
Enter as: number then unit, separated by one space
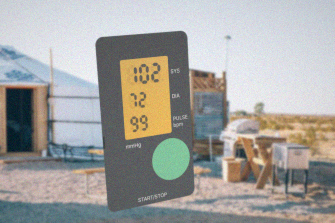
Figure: 102 mmHg
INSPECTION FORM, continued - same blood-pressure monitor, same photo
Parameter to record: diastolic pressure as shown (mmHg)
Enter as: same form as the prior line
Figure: 72 mmHg
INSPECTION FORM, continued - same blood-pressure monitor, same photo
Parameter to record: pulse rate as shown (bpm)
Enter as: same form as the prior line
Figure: 99 bpm
